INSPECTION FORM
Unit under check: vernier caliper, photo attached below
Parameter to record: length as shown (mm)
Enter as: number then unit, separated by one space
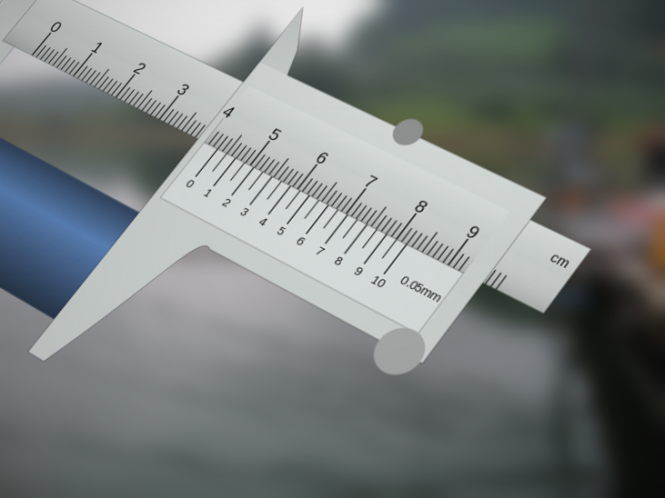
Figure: 43.0 mm
